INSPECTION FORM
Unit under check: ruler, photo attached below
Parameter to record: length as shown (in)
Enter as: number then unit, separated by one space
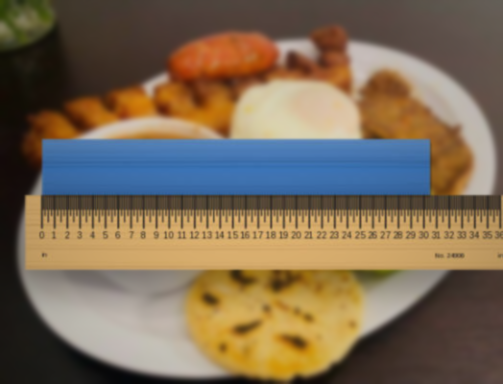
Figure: 30.5 in
